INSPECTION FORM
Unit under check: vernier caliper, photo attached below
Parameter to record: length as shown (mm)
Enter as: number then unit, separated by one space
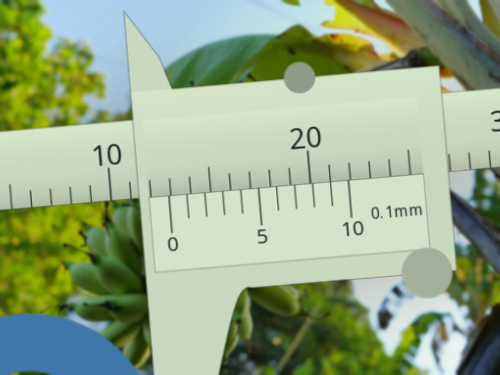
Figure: 12.9 mm
